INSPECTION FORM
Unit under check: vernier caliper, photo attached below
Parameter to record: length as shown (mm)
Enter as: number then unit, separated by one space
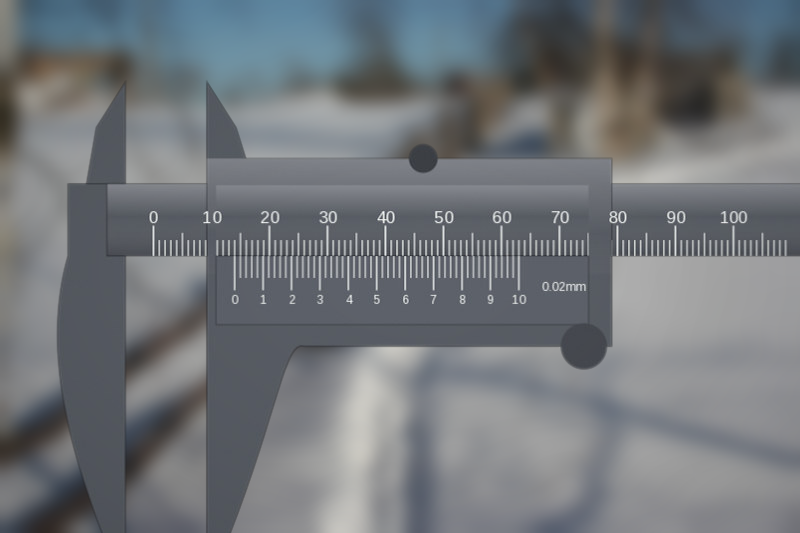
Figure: 14.0 mm
